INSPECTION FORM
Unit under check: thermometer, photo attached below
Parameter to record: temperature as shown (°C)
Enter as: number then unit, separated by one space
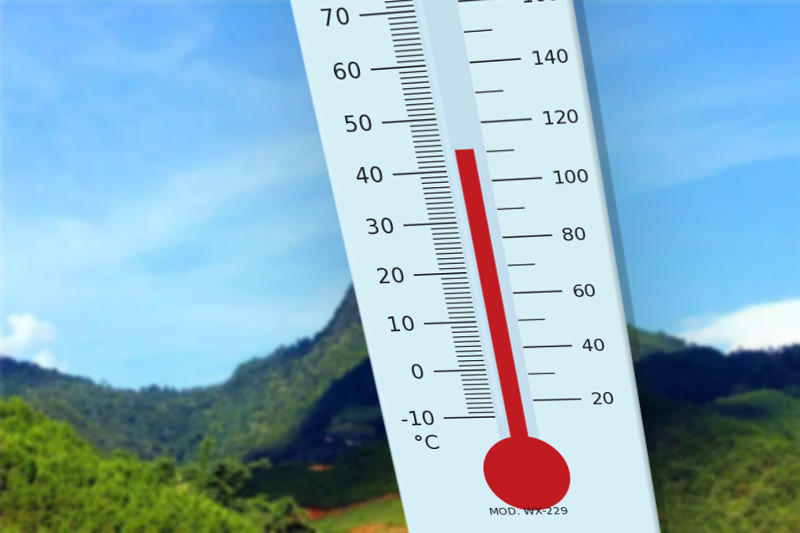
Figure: 44 °C
